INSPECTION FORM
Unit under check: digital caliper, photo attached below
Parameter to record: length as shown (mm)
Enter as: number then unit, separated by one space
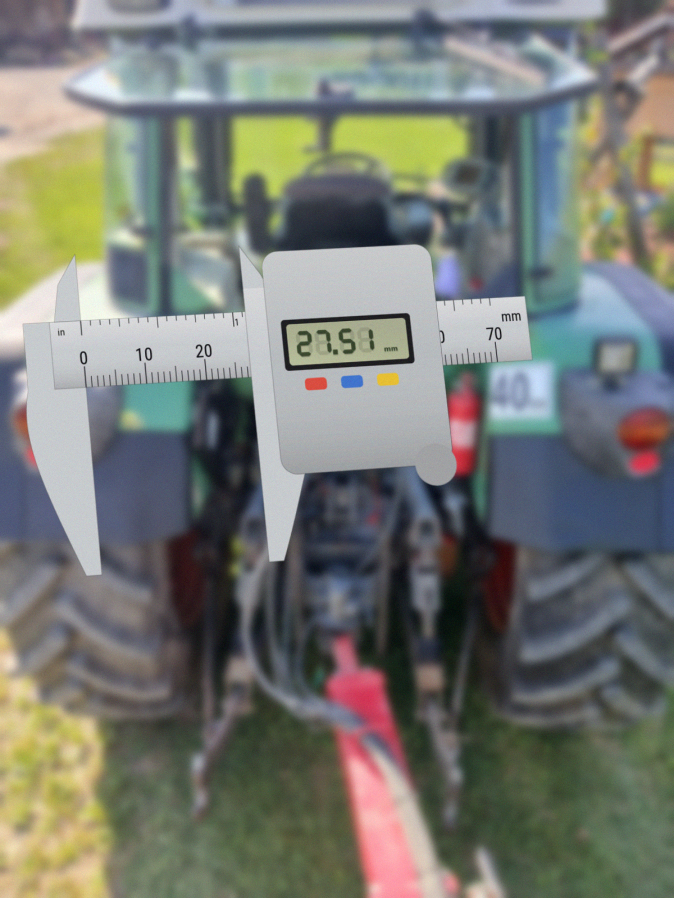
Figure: 27.51 mm
